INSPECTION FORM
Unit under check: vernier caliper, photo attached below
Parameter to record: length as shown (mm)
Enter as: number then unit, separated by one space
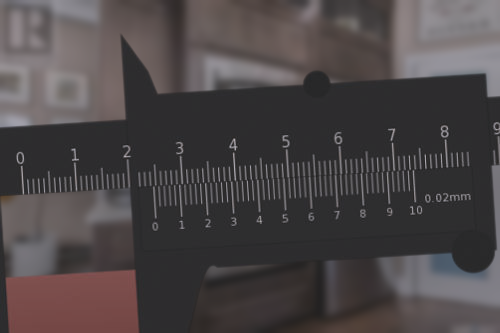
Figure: 24.6 mm
